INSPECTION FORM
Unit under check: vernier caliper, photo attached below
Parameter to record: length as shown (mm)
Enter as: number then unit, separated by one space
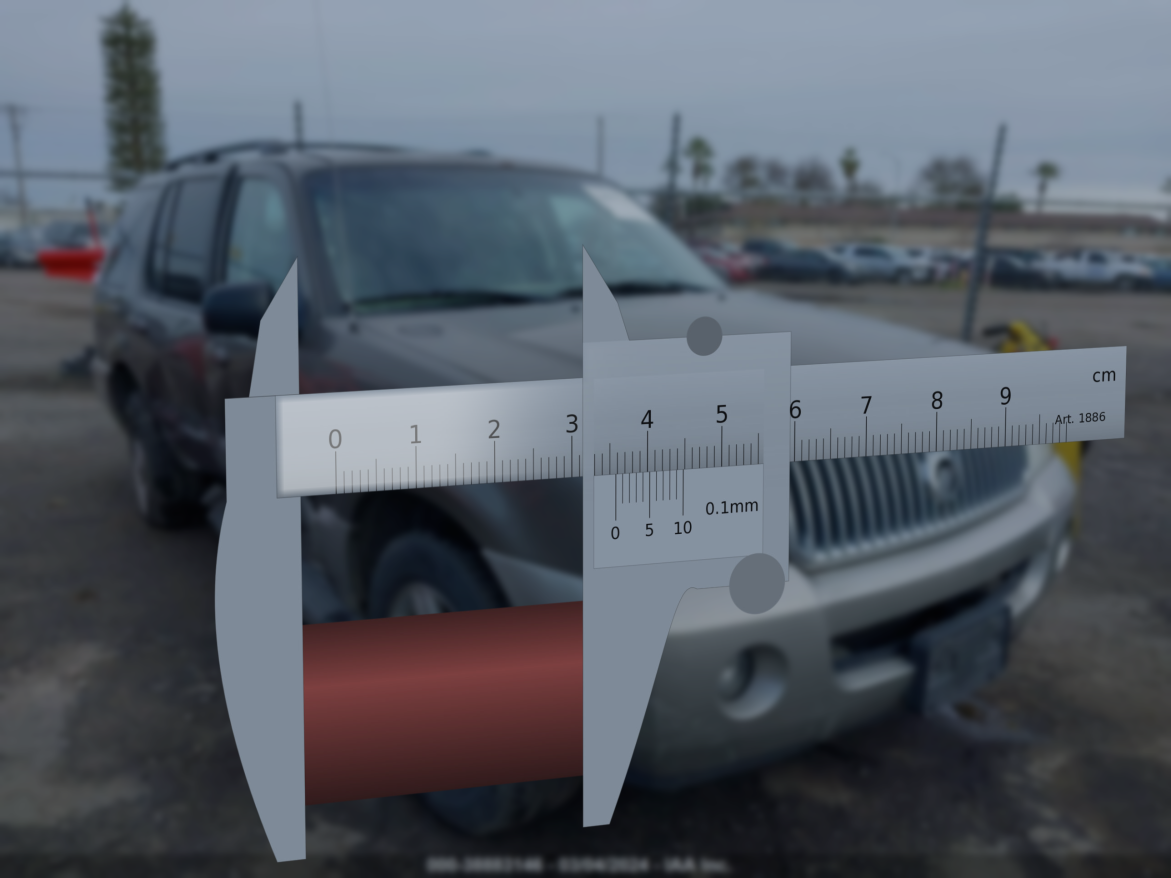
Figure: 35.8 mm
